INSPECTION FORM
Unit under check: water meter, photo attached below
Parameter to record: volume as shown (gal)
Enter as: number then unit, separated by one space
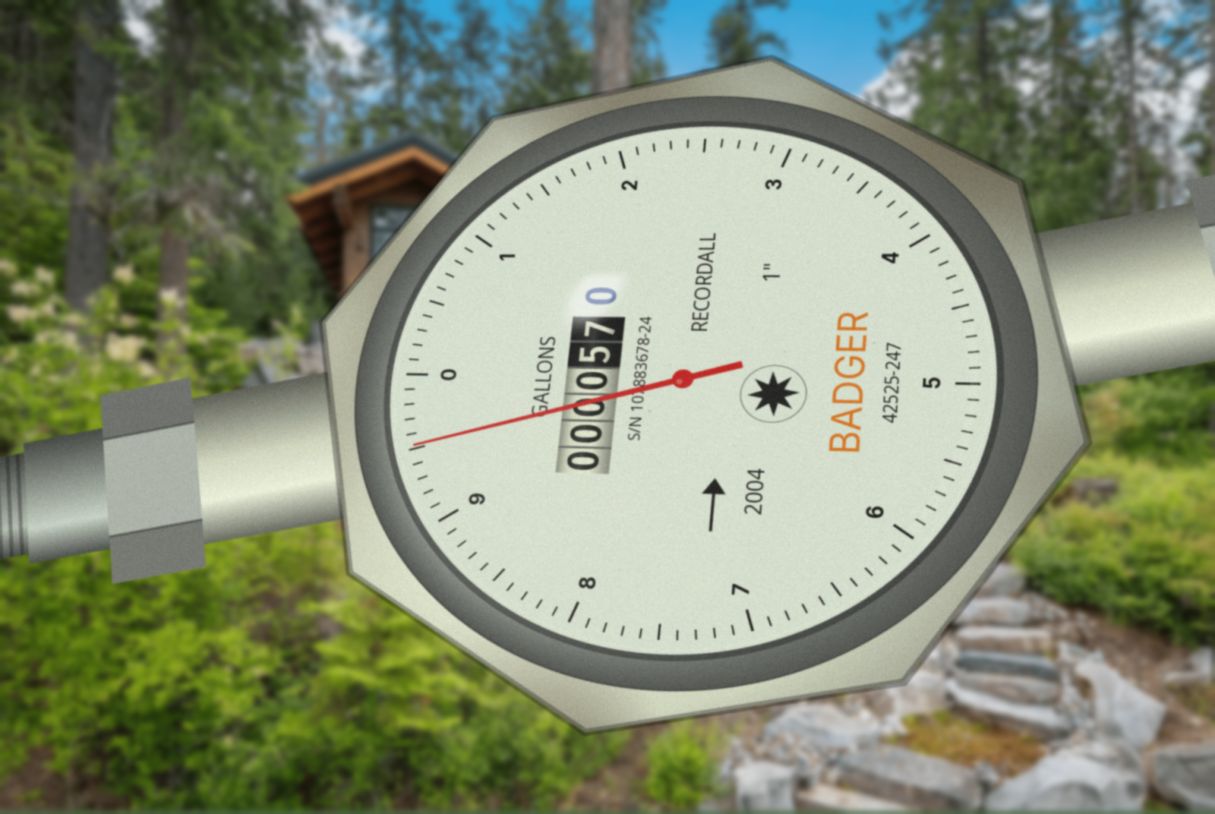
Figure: 569.5 gal
